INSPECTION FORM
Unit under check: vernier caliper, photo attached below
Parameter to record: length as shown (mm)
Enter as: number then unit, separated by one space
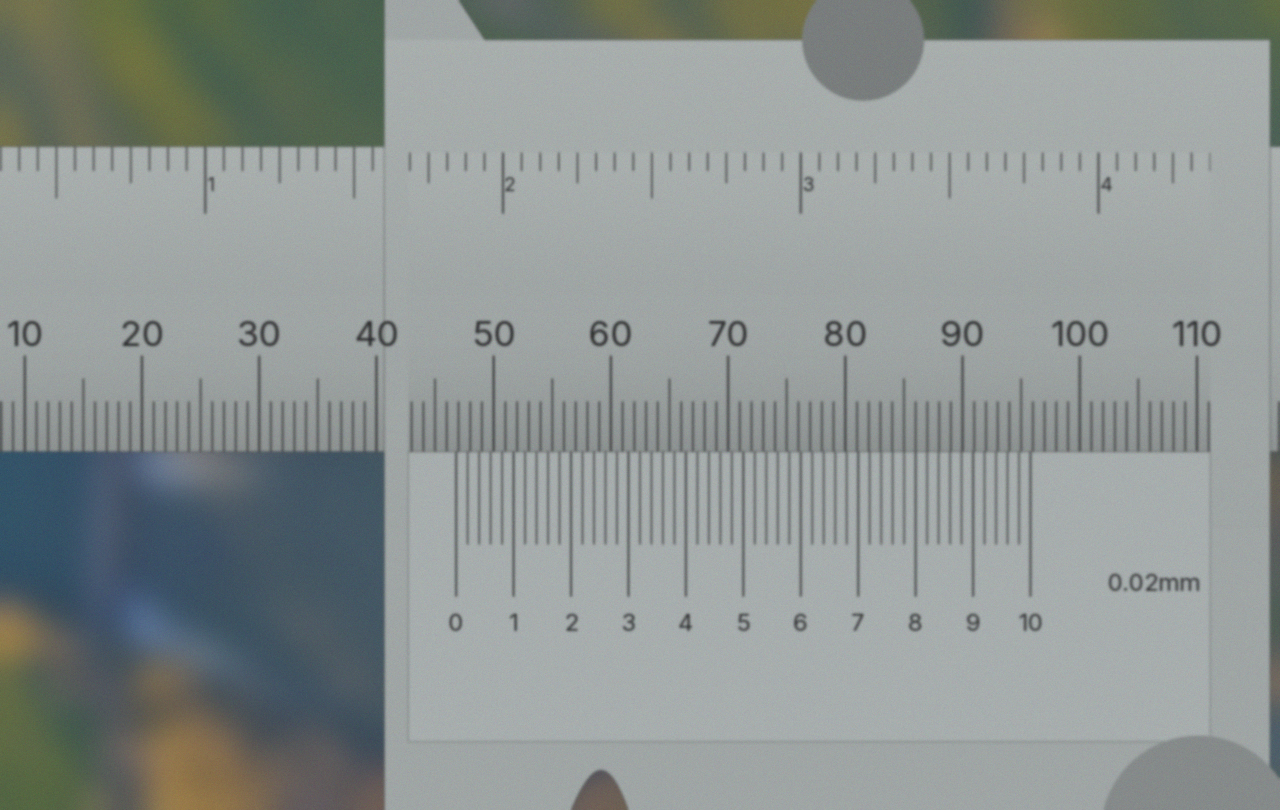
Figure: 46.8 mm
